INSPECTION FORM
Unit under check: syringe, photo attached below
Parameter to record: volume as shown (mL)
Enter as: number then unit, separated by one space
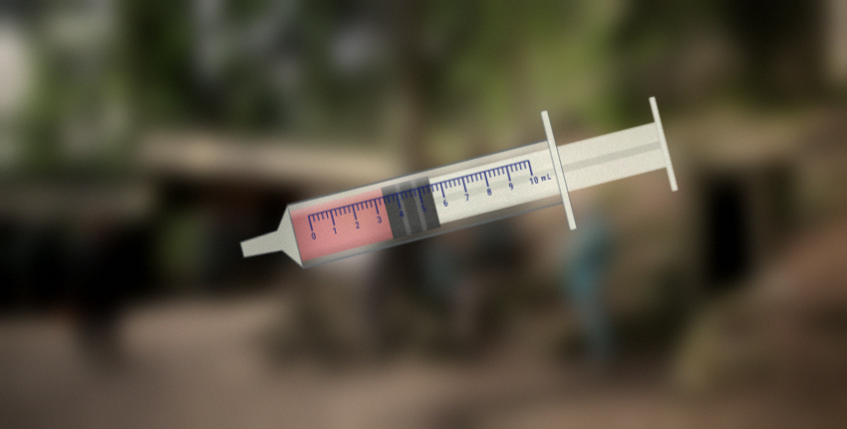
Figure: 3.4 mL
